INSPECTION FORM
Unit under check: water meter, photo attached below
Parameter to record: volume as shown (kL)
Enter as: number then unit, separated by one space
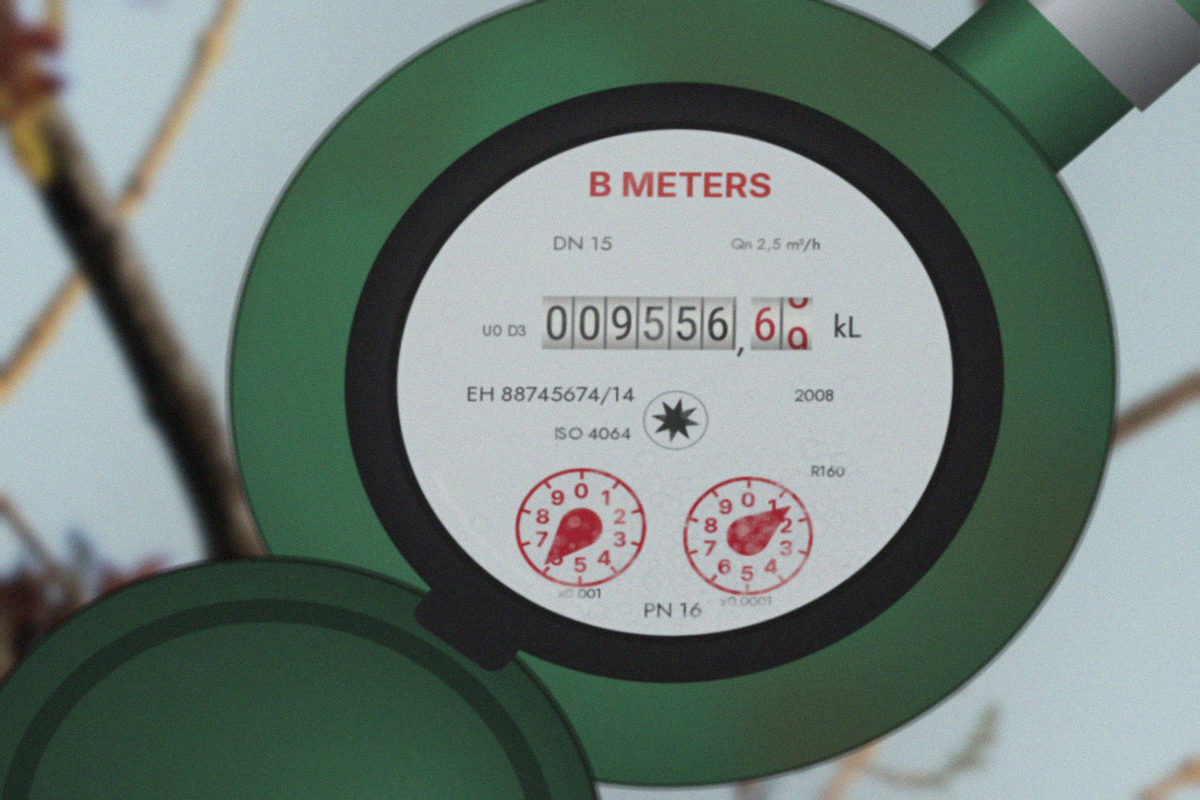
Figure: 9556.6861 kL
